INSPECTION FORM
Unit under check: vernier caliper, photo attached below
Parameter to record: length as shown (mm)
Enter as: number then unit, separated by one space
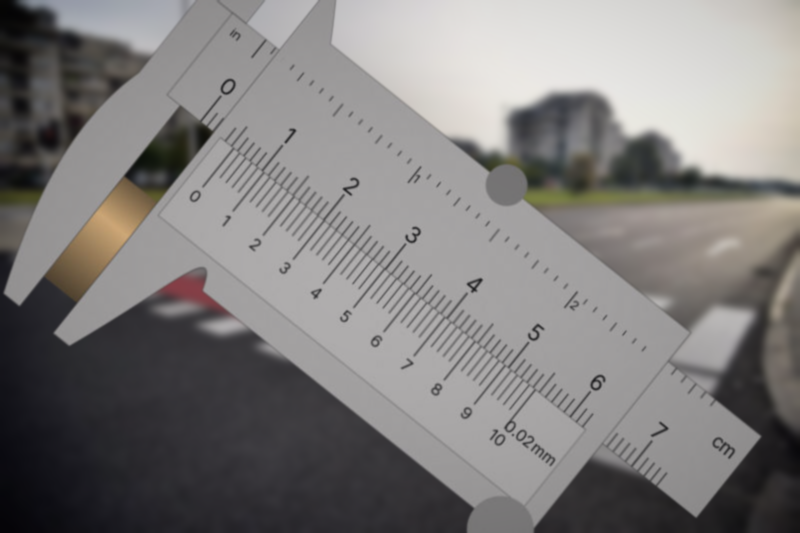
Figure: 5.4 mm
